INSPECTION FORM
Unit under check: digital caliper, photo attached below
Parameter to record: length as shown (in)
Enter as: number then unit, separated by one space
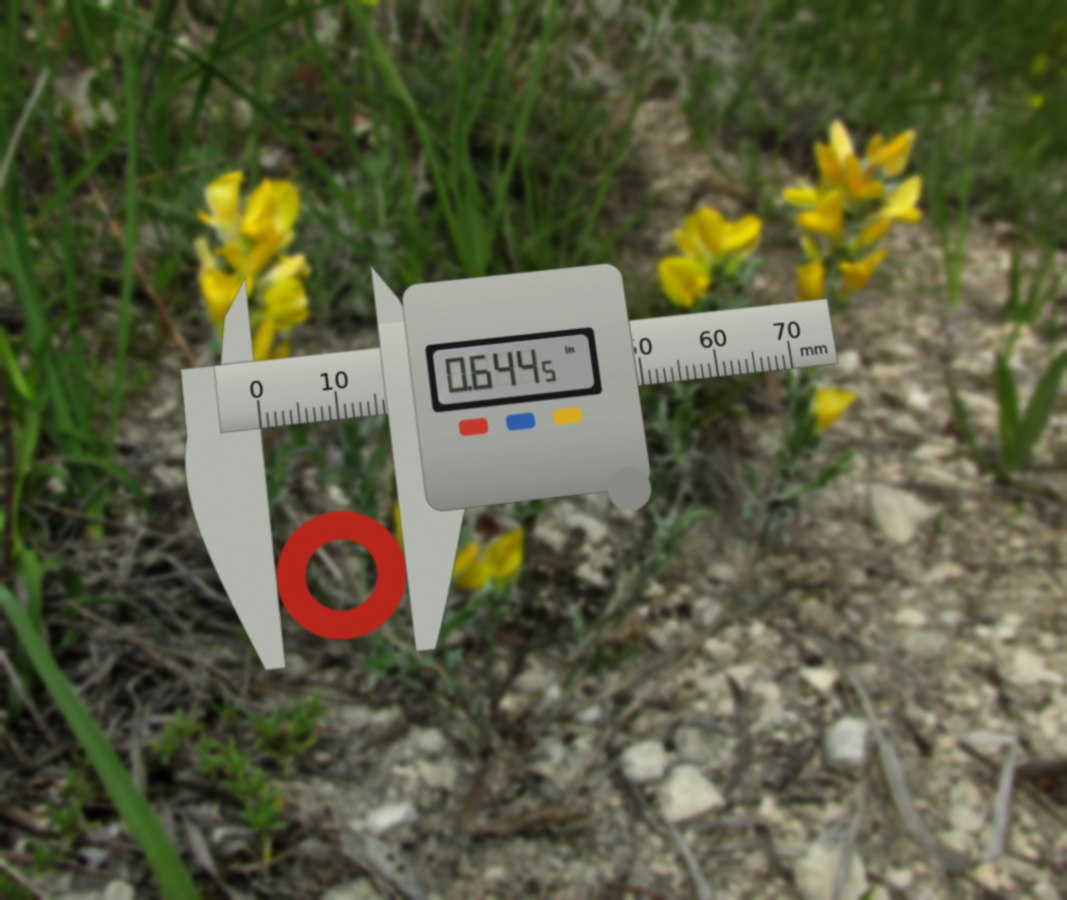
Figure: 0.6445 in
